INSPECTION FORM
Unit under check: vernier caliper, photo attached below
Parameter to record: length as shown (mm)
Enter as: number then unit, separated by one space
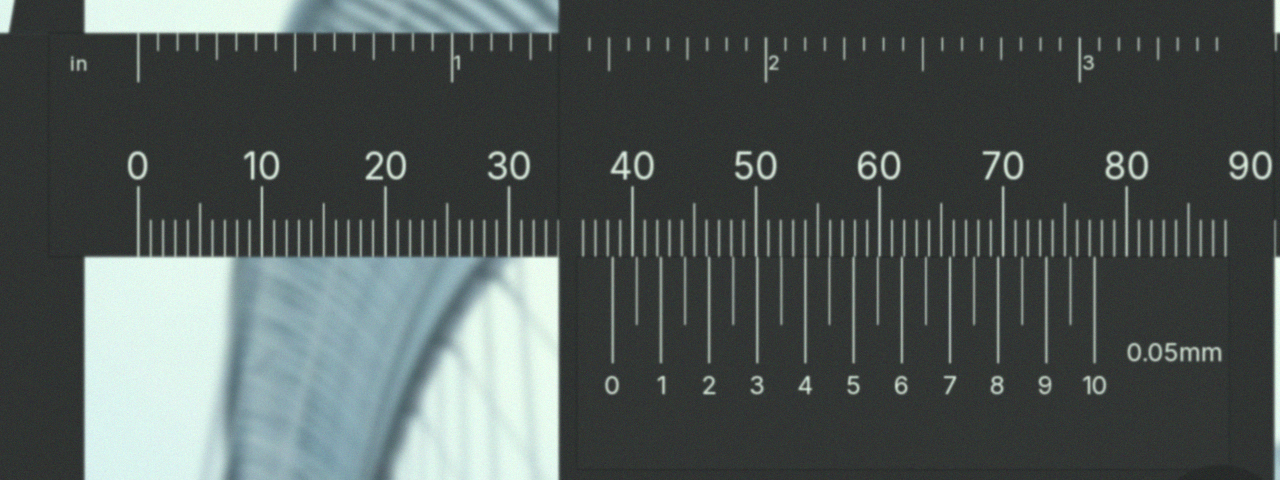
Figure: 38.4 mm
